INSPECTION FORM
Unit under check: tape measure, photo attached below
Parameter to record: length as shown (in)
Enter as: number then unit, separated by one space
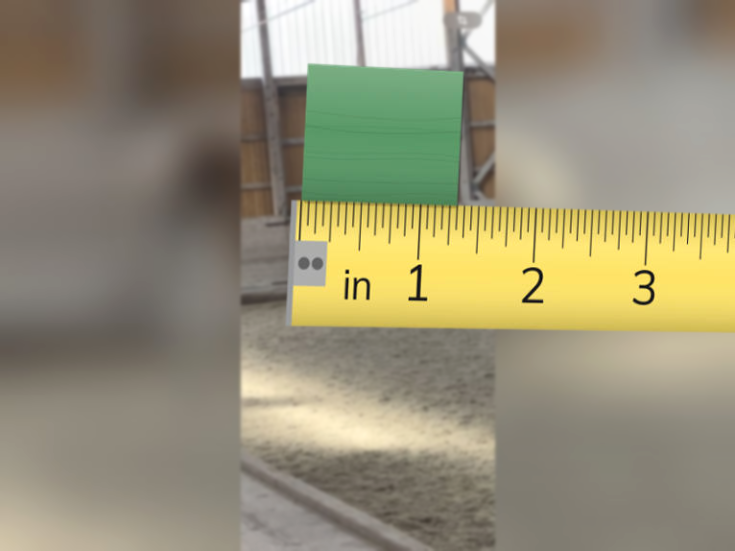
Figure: 1.3125 in
